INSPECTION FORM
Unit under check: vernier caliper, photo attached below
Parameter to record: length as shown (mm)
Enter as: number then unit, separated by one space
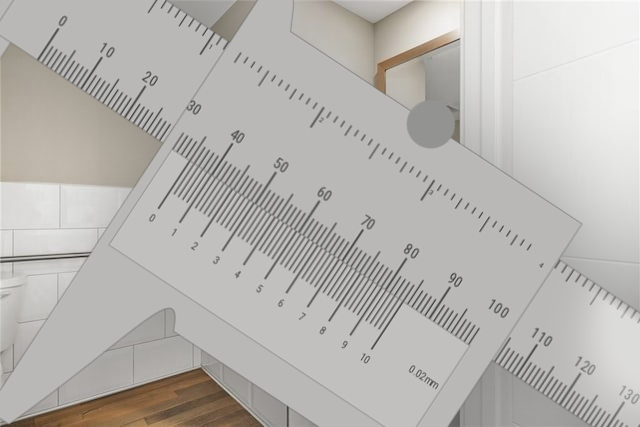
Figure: 35.0 mm
